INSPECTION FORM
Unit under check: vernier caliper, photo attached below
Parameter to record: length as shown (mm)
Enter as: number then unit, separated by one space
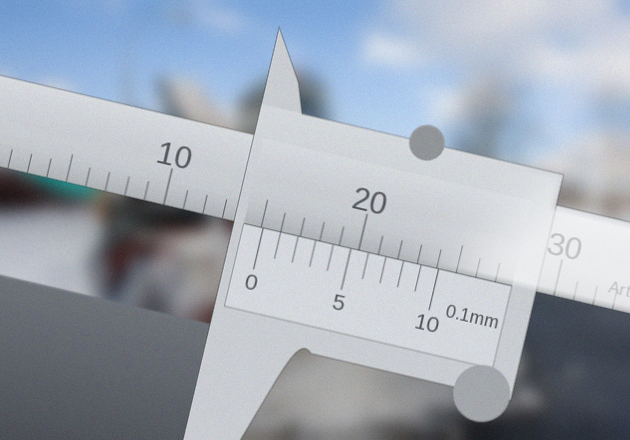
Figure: 15.1 mm
